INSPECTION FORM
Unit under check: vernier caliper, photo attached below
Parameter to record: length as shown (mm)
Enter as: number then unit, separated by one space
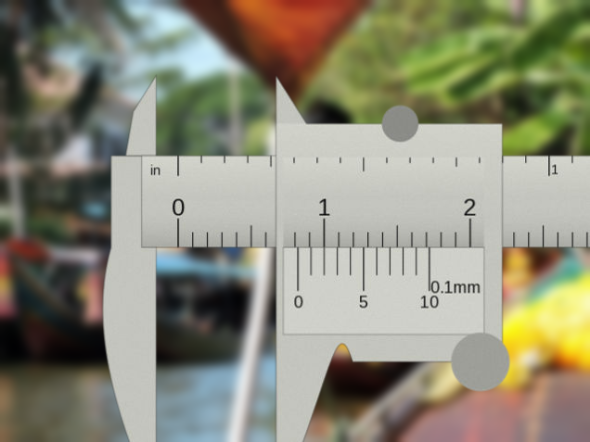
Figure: 8.2 mm
